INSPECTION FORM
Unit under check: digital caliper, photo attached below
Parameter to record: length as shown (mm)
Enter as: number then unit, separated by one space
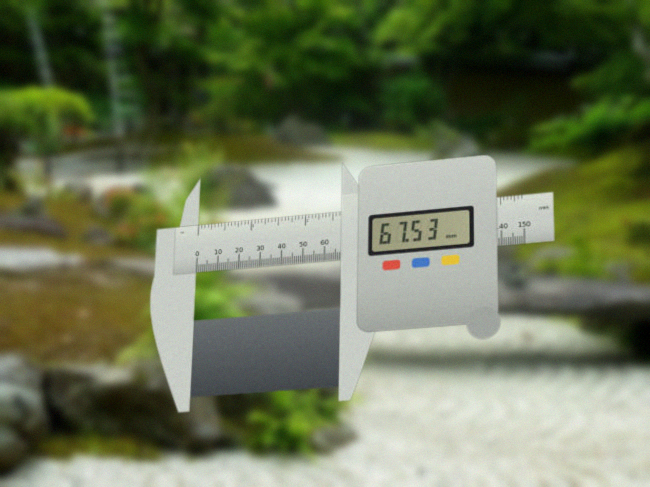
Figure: 67.53 mm
